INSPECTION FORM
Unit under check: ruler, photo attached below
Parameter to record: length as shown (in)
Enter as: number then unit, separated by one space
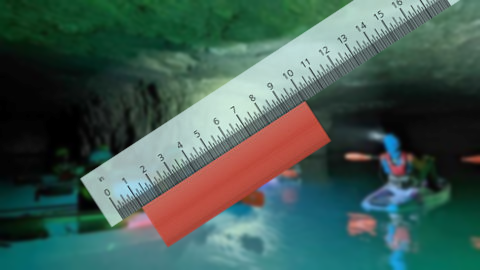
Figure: 9 in
